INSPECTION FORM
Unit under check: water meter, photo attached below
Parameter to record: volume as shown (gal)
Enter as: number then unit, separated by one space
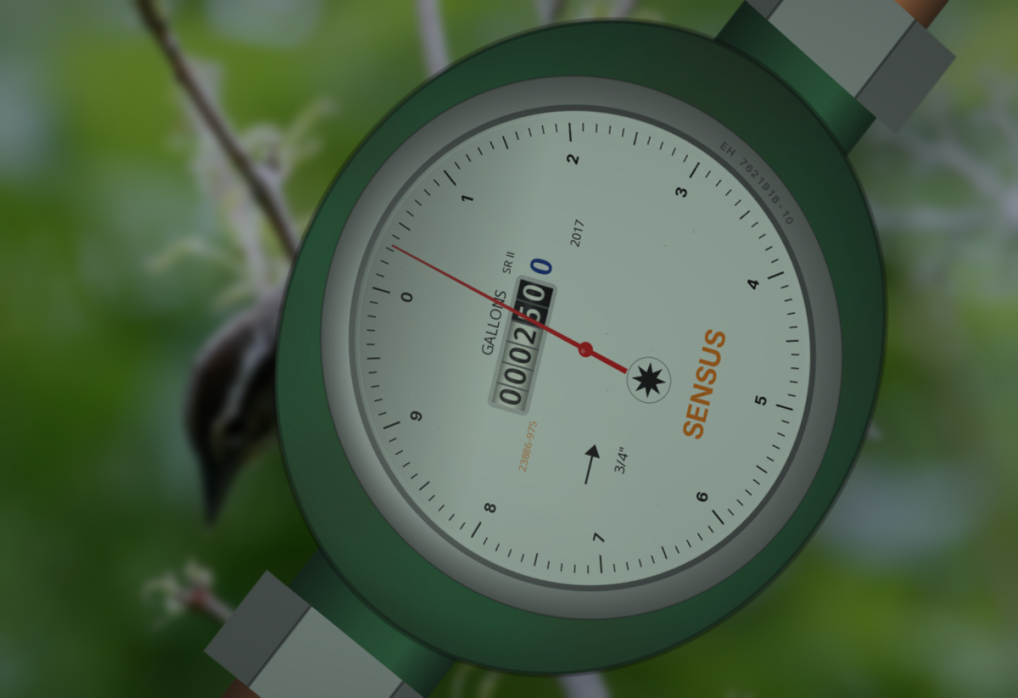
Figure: 2500.3 gal
